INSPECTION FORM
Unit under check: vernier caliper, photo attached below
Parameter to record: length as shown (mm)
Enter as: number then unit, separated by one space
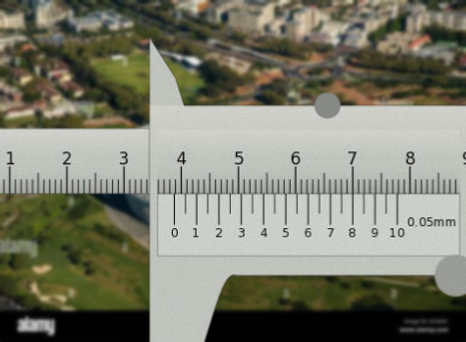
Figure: 38.8 mm
